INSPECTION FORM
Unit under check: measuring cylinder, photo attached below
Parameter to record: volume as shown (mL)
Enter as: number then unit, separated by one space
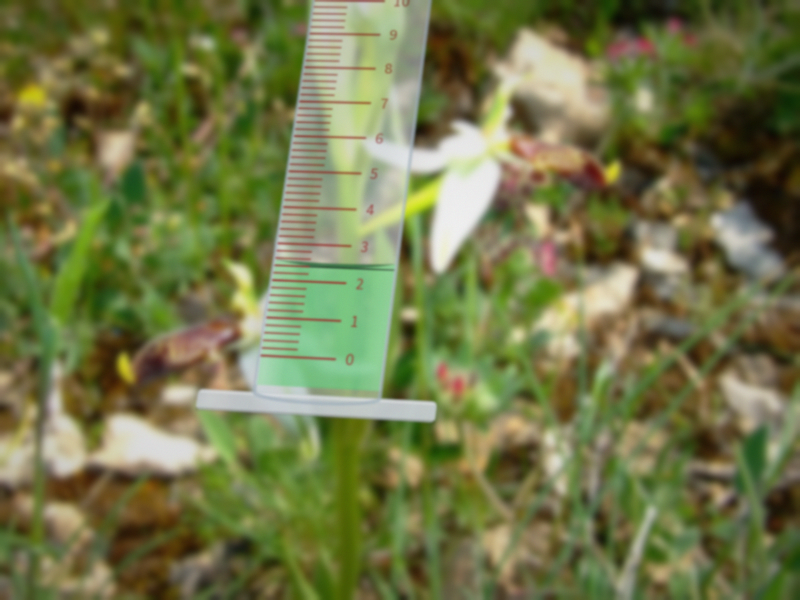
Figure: 2.4 mL
